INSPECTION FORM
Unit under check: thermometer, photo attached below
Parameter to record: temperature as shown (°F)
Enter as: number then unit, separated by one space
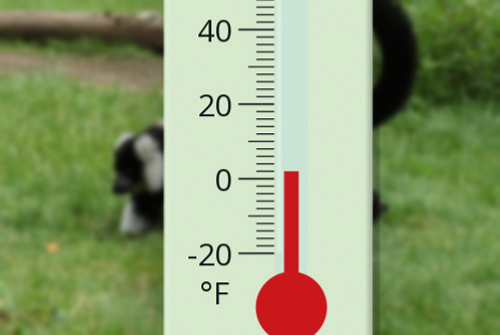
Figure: 2 °F
